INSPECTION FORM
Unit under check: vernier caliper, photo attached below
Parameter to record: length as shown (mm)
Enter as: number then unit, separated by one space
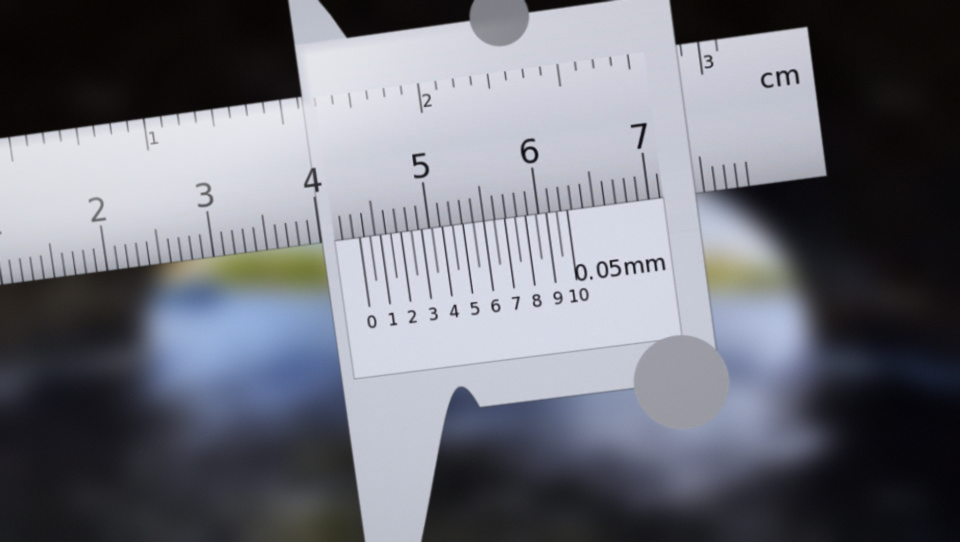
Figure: 43.6 mm
